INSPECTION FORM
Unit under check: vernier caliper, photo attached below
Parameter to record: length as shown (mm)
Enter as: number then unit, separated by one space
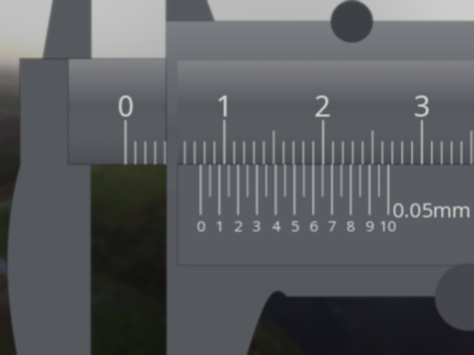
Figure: 7.6 mm
